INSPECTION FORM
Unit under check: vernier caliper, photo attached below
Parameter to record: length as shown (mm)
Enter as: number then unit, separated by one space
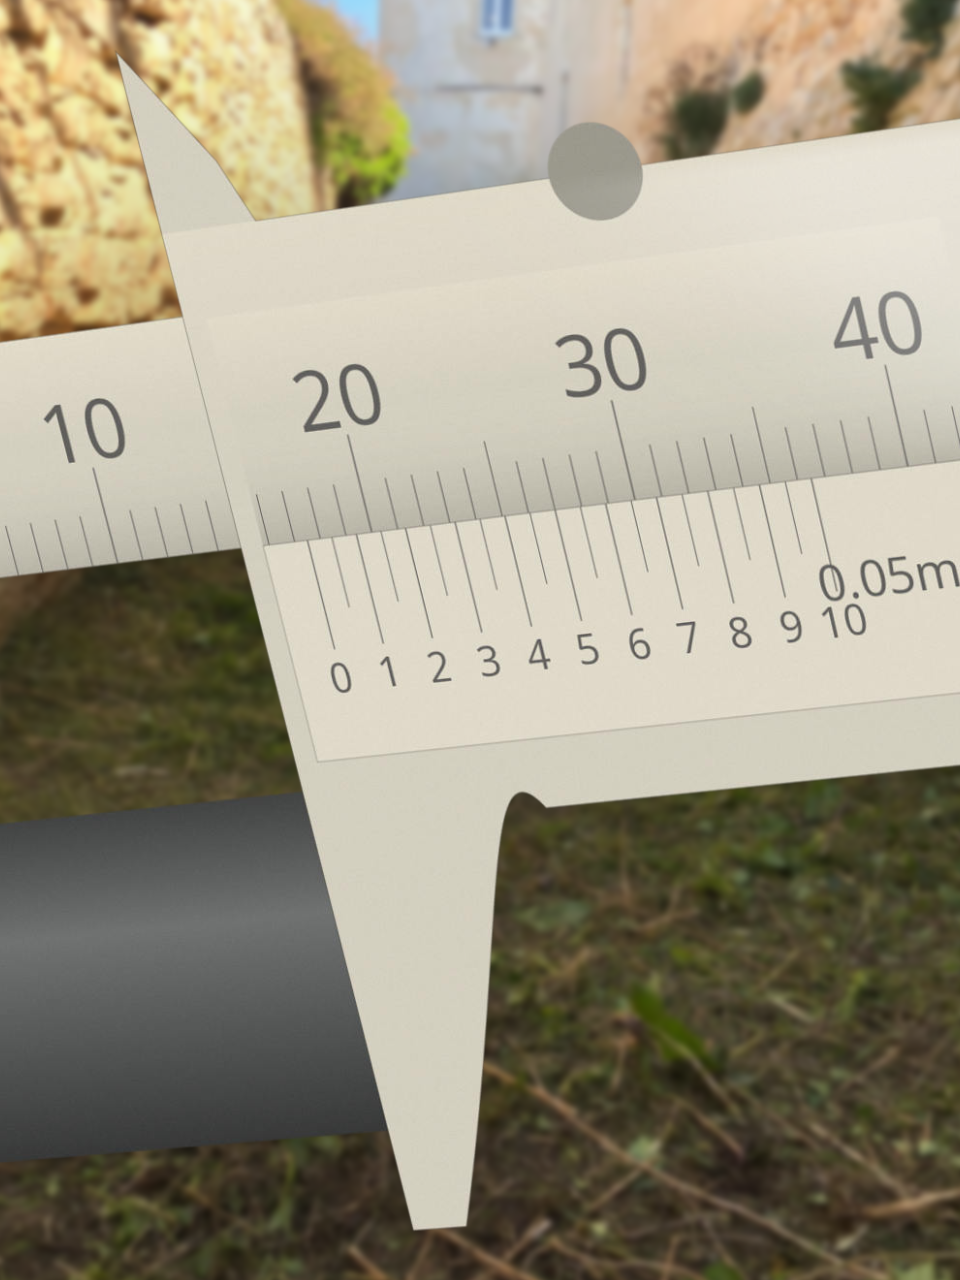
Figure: 17.50 mm
